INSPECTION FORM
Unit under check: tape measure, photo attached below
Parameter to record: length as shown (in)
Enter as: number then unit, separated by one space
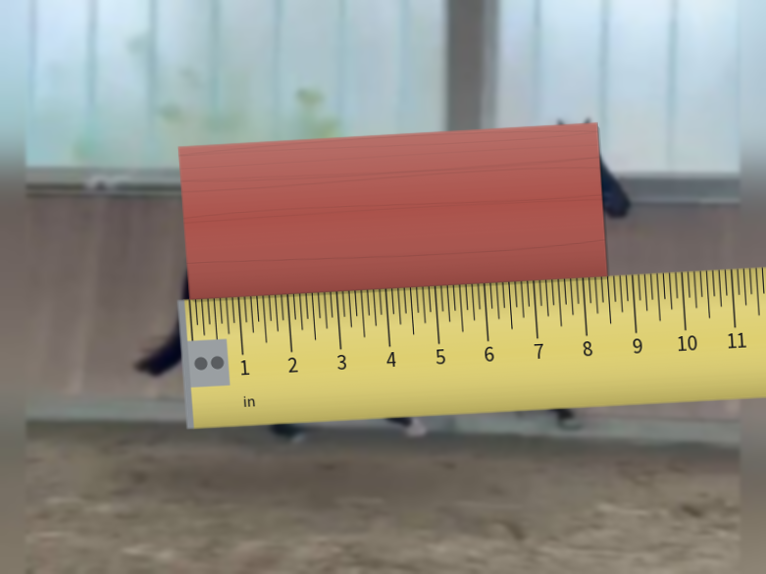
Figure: 8.5 in
